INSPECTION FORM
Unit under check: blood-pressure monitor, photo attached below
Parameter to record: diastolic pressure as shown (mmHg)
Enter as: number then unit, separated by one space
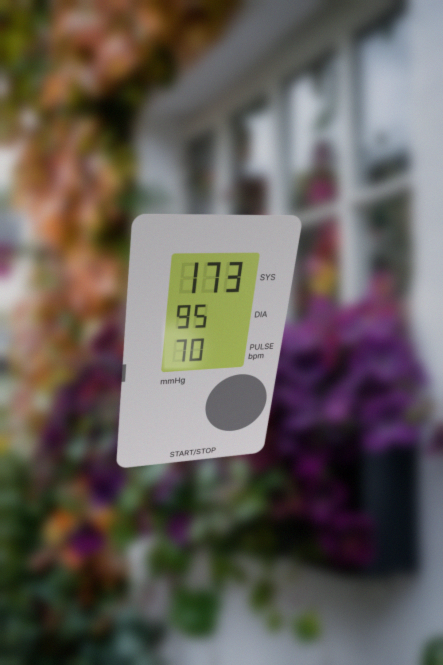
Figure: 95 mmHg
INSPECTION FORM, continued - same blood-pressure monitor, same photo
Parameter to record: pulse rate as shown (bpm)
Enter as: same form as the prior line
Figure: 70 bpm
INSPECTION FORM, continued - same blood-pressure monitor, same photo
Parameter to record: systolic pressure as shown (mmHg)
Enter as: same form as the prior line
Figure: 173 mmHg
